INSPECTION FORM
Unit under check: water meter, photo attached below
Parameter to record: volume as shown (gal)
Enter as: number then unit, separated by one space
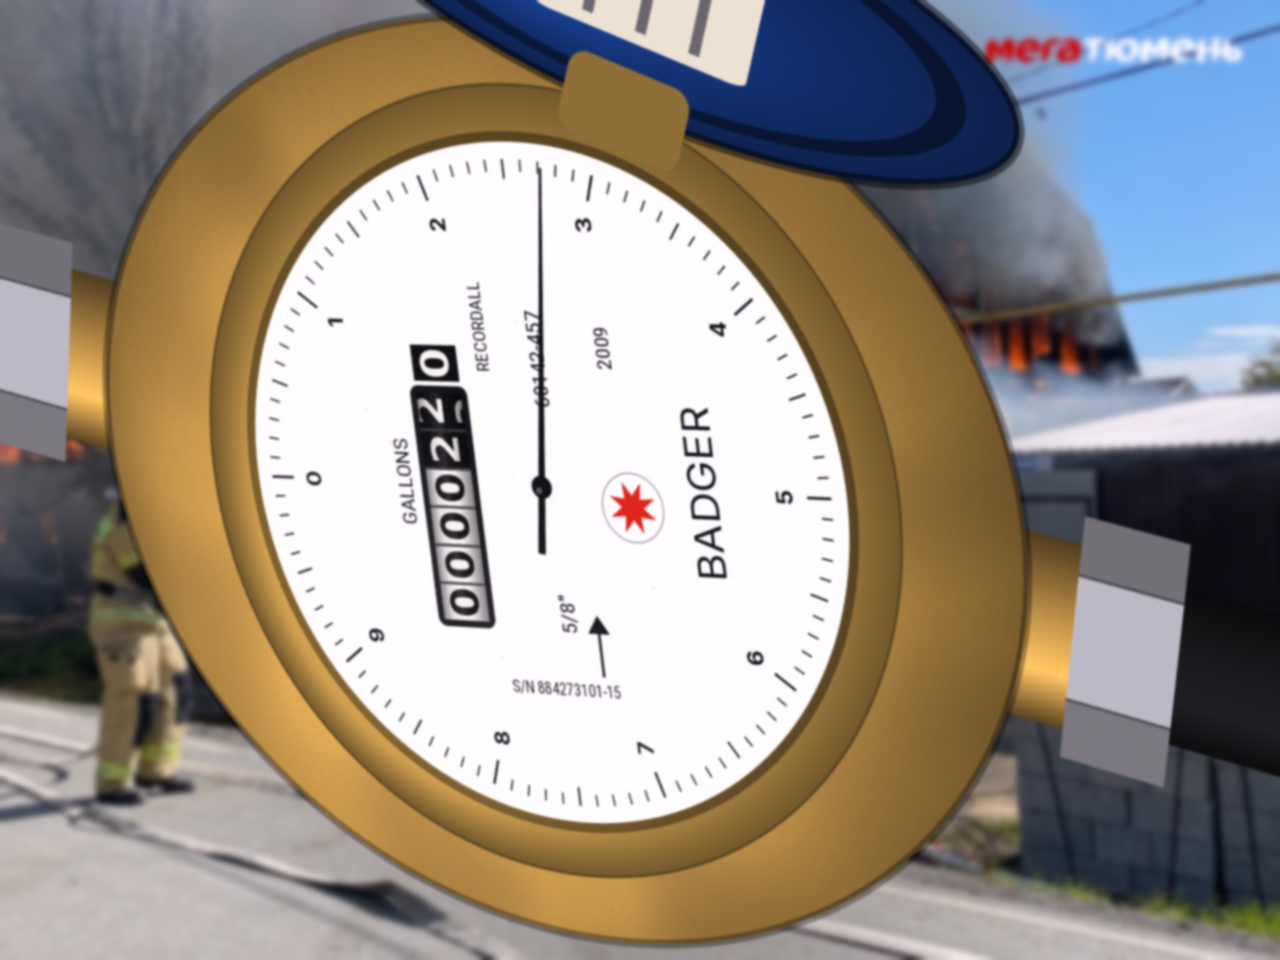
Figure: 222.7 gal
